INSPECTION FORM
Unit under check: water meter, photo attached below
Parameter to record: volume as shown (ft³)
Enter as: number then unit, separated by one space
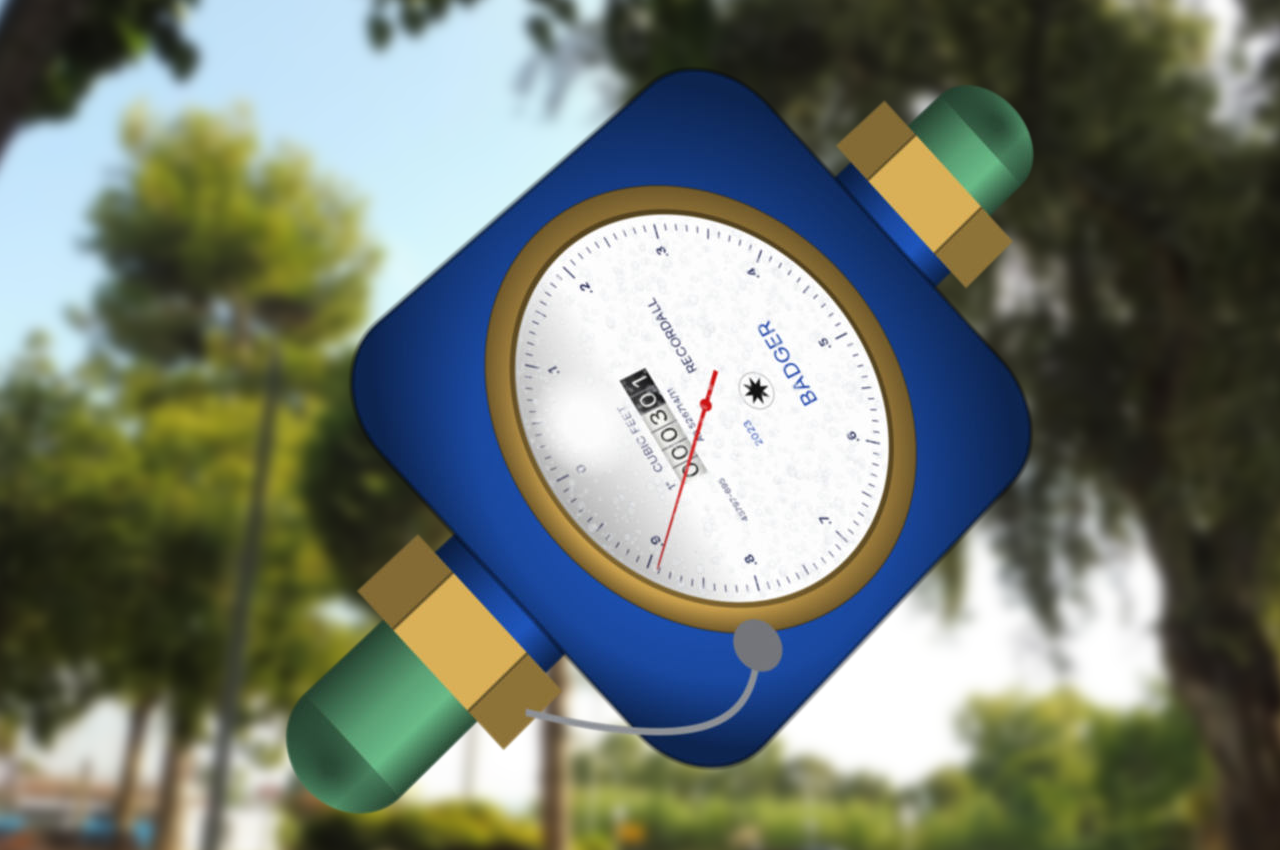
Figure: 300.89 ft³
